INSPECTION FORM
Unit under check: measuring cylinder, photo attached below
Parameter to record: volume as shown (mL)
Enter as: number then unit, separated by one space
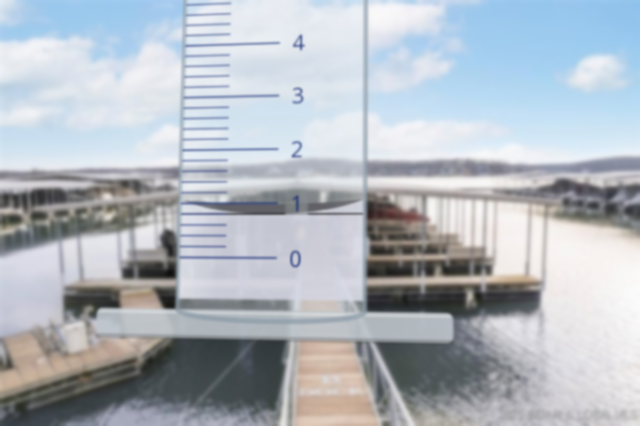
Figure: 0.8 mL
